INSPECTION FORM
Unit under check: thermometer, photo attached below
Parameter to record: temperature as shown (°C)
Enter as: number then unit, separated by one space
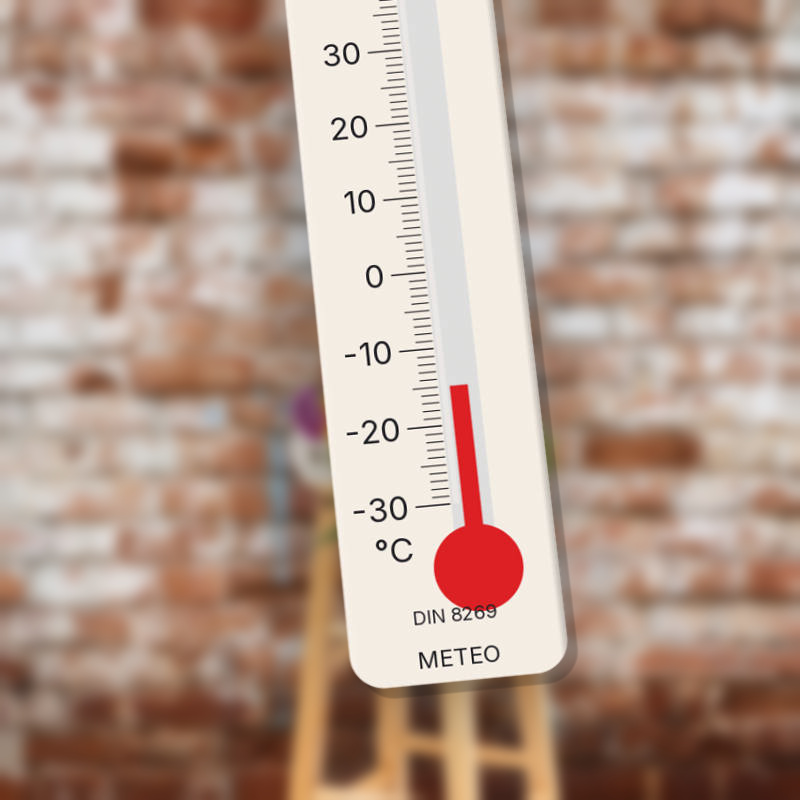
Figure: -15 °C
